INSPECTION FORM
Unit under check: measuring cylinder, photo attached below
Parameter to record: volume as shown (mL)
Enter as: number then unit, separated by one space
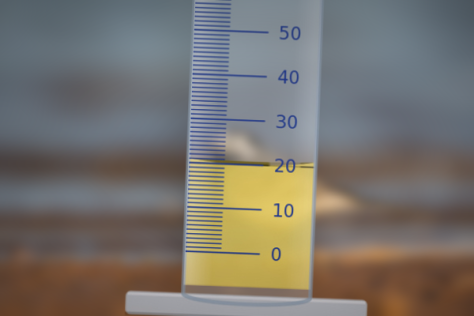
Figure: 20 mL
